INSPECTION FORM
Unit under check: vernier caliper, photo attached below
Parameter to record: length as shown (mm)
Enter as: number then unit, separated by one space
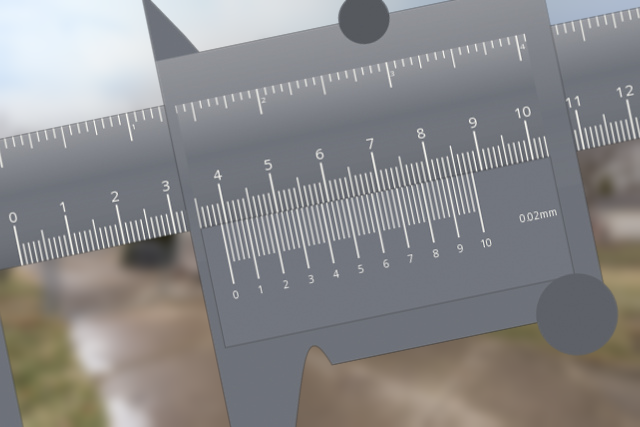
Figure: 39.0 mm
